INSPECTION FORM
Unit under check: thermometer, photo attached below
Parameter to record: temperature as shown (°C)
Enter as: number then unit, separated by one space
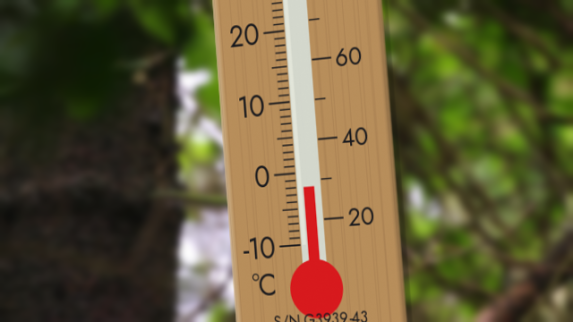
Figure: -2 °C
